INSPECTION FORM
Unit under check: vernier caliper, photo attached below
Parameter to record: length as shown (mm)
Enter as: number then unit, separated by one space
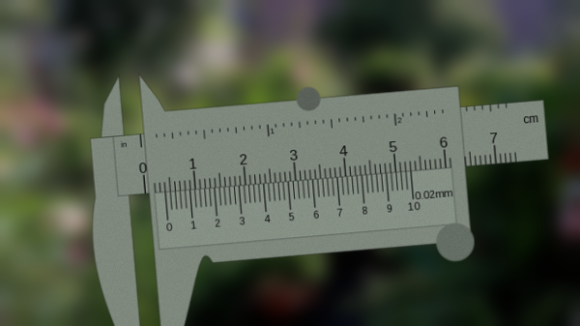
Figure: 4.0 mm
